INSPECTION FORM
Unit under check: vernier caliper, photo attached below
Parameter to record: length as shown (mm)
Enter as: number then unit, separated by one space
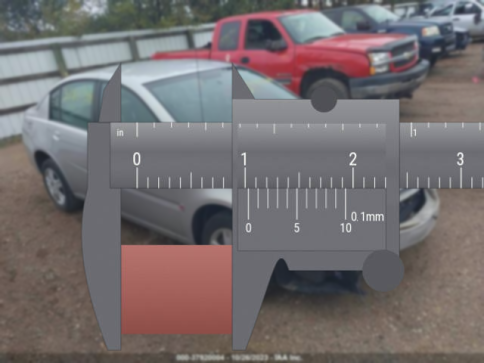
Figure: 10.3 mm
